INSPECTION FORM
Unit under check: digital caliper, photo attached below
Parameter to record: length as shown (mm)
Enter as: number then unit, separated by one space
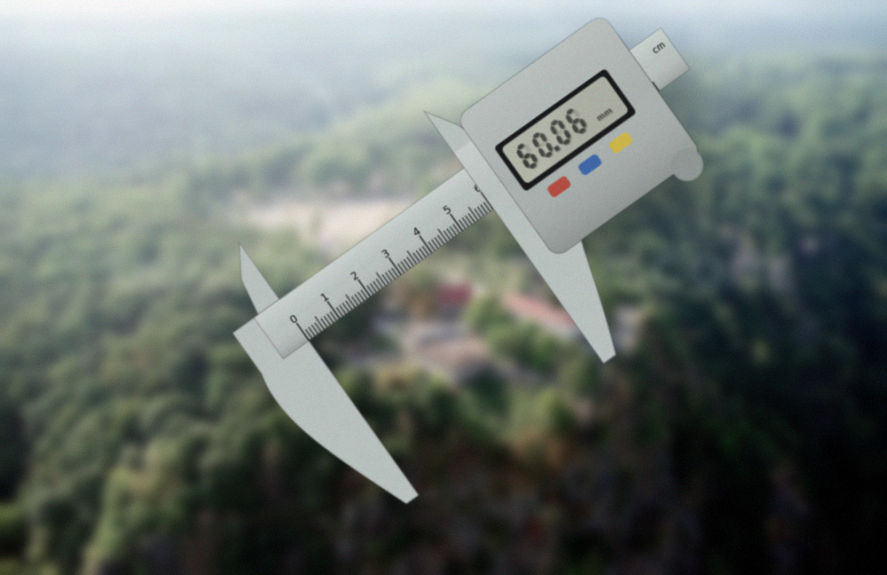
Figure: 60.06 mm
